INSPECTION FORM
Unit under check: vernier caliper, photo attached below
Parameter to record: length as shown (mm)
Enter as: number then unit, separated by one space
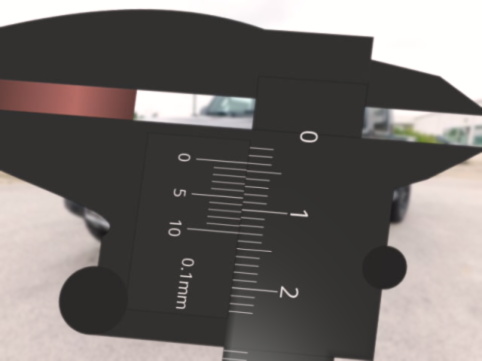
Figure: 4.0 mm
